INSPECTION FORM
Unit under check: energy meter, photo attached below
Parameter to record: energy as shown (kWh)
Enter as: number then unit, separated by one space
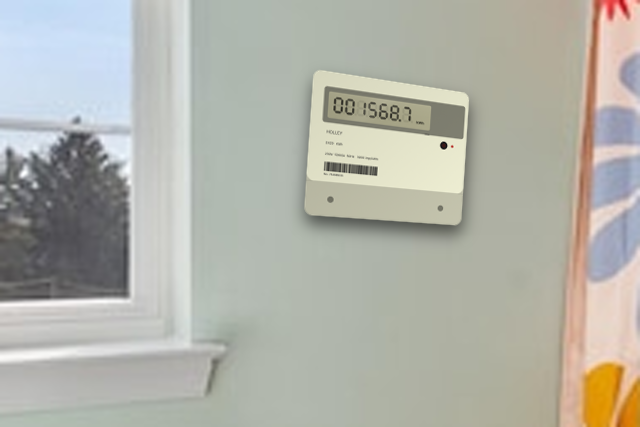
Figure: 1568.7 kWh
